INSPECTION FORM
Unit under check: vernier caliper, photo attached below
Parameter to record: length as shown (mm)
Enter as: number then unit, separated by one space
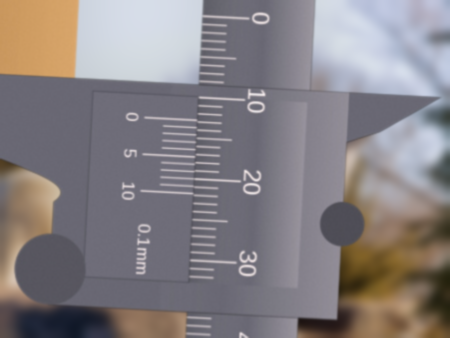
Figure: 12.8 mm
